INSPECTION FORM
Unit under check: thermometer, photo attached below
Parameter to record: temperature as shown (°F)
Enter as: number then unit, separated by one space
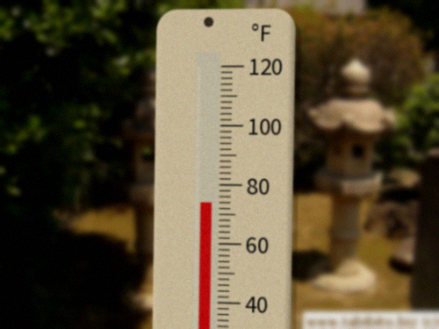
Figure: 74 °F
